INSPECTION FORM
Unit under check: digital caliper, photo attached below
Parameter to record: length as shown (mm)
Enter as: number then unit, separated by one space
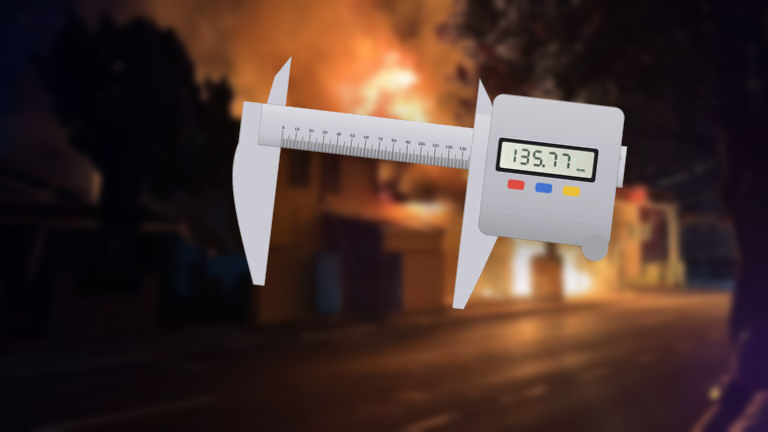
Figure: 135.77 mm
